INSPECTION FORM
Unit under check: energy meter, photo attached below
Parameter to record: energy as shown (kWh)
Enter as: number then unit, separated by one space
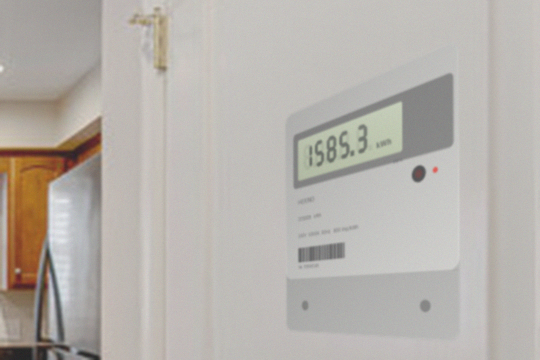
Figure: 1585.3 kWh
